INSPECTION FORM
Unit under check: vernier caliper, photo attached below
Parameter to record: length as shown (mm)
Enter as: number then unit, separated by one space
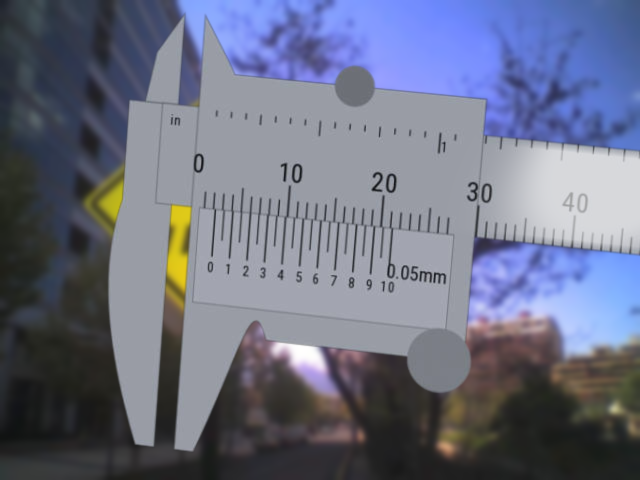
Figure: 2.2 mm
